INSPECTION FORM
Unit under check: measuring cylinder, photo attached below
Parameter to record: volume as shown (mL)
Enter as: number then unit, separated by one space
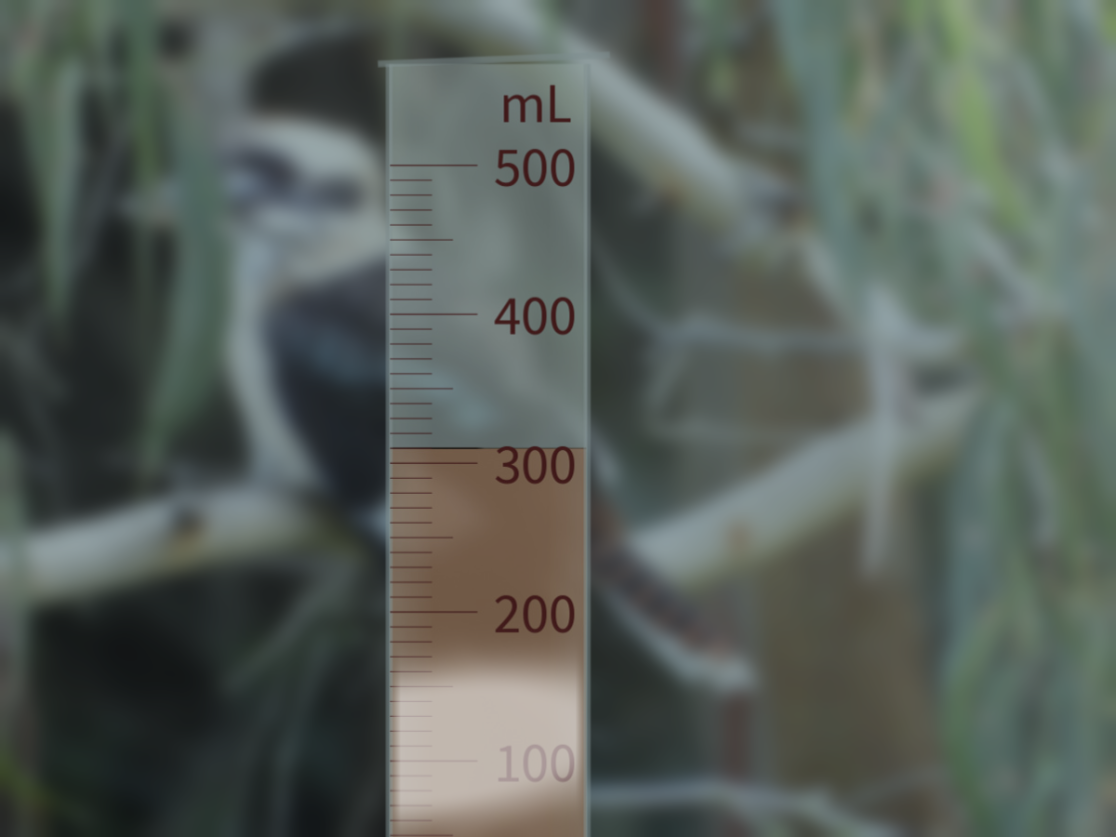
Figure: 310 mL
